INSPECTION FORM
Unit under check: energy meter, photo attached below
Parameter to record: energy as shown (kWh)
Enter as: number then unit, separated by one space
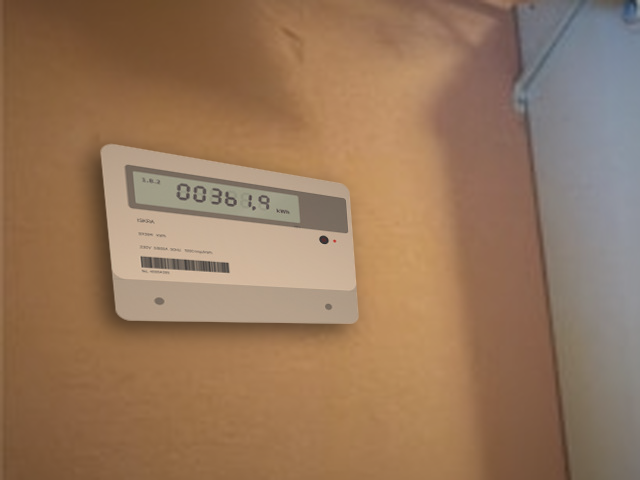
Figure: 361.9 kWh
